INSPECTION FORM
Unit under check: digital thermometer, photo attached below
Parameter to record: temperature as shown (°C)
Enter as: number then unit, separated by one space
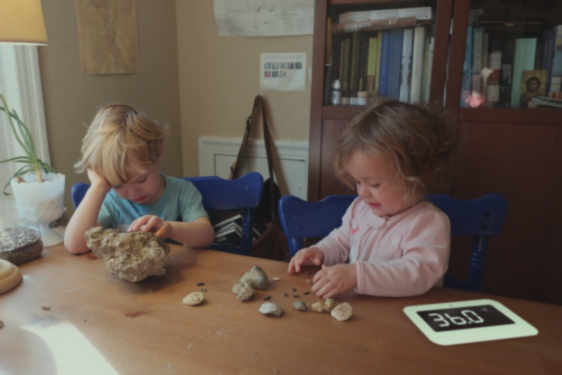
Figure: 36.0 °C
